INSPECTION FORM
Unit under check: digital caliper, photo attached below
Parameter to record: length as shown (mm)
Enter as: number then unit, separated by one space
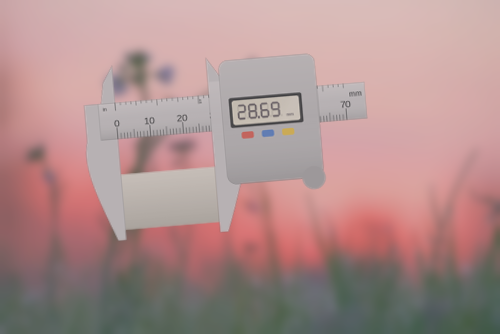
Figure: 28.69 mm
